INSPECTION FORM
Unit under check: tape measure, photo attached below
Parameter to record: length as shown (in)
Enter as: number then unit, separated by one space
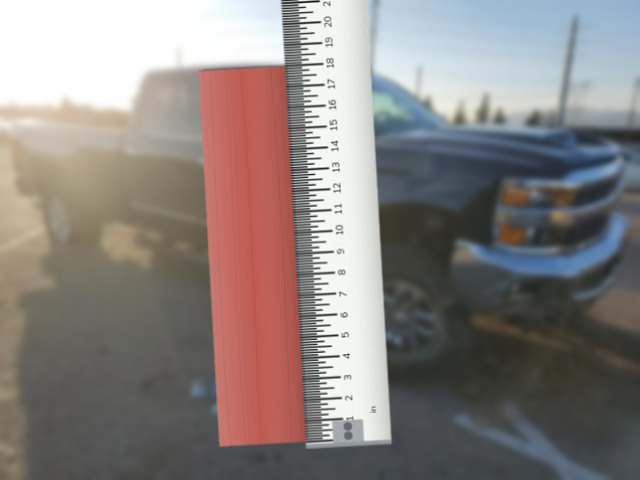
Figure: 18 in
